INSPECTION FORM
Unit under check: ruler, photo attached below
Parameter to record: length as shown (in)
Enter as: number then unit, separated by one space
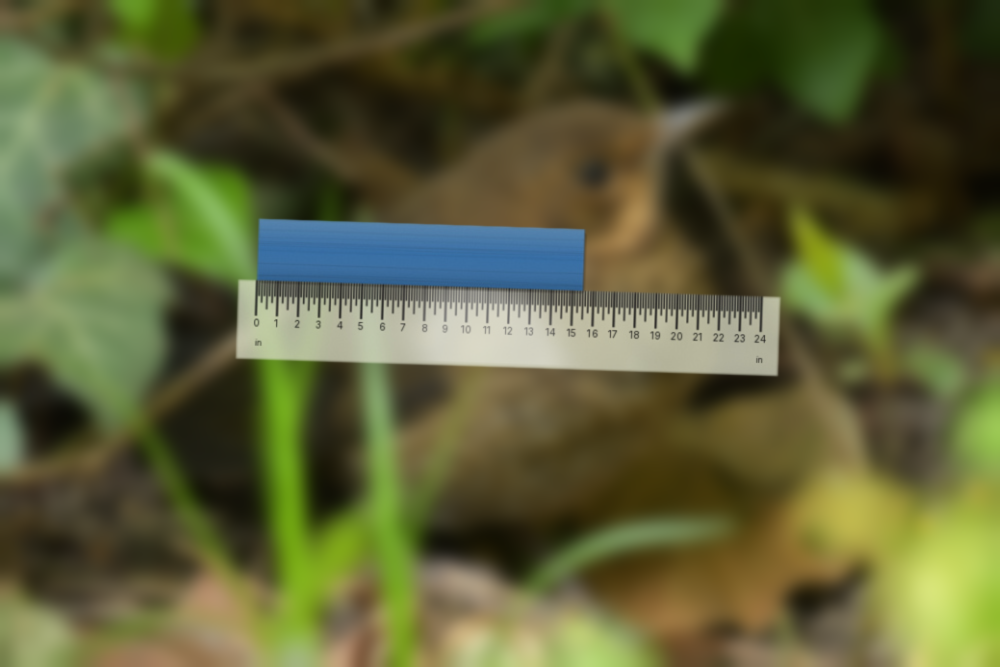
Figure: 15.5 in
